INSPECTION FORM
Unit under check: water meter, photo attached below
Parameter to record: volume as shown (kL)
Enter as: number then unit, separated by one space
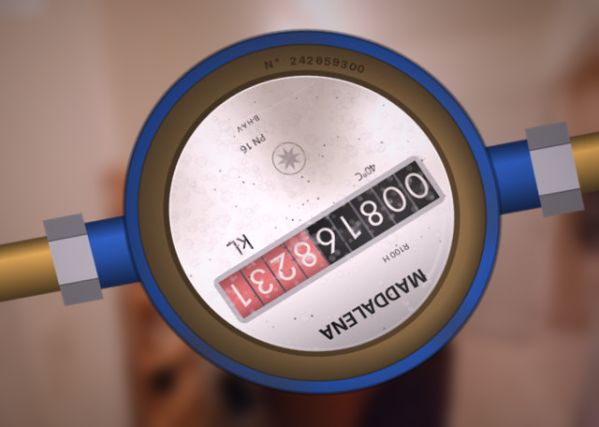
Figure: 816.8231 kL
